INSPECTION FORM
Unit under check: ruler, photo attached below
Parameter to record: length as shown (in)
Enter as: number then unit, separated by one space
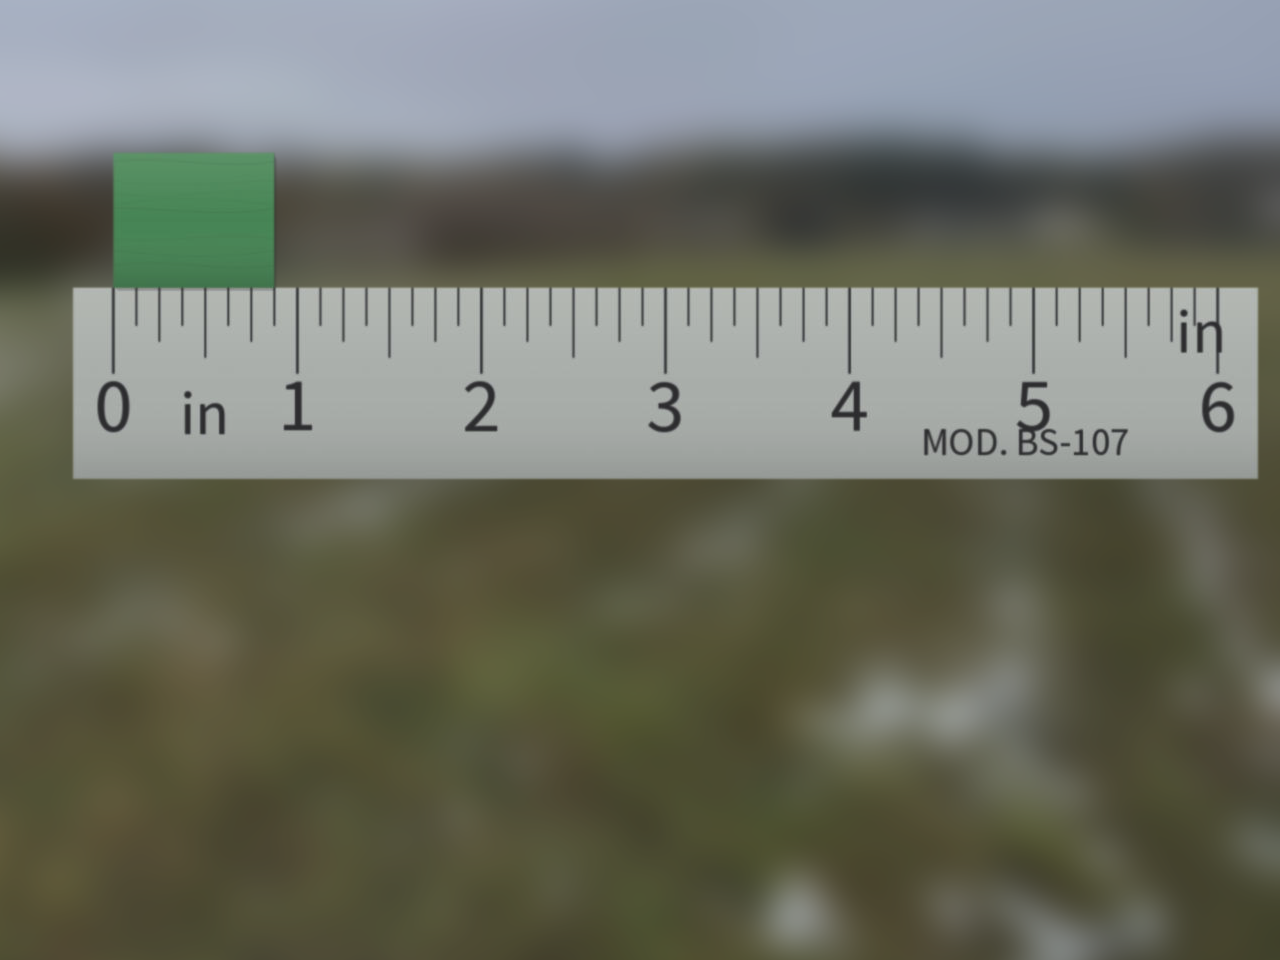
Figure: 0.875 in
